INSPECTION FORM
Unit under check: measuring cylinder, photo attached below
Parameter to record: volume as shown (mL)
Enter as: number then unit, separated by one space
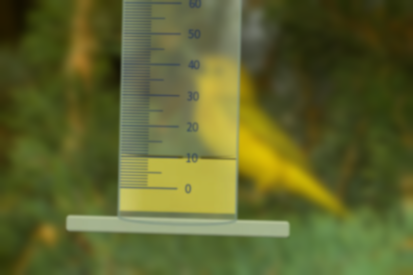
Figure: 10 mL
